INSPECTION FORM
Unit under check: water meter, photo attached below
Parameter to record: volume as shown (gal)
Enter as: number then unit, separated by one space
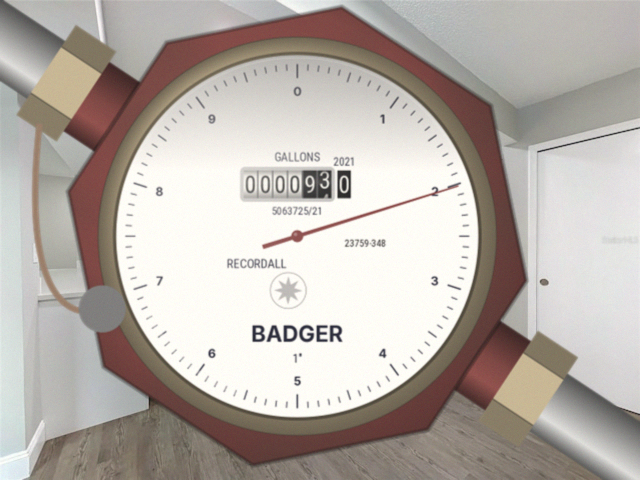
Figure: 932.0 gal
